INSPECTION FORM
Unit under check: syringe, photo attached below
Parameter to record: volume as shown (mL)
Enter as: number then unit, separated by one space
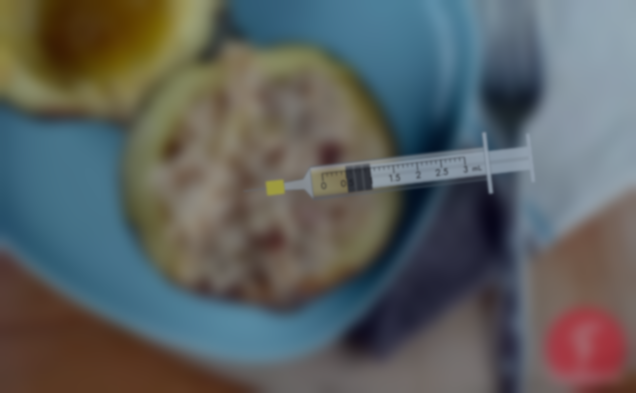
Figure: 0.5 mL
